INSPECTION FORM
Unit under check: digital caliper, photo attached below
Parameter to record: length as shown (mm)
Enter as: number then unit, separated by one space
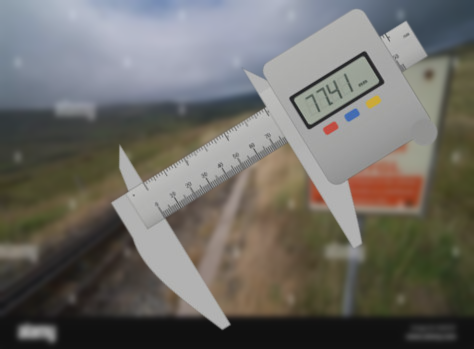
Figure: 77.41 mm
